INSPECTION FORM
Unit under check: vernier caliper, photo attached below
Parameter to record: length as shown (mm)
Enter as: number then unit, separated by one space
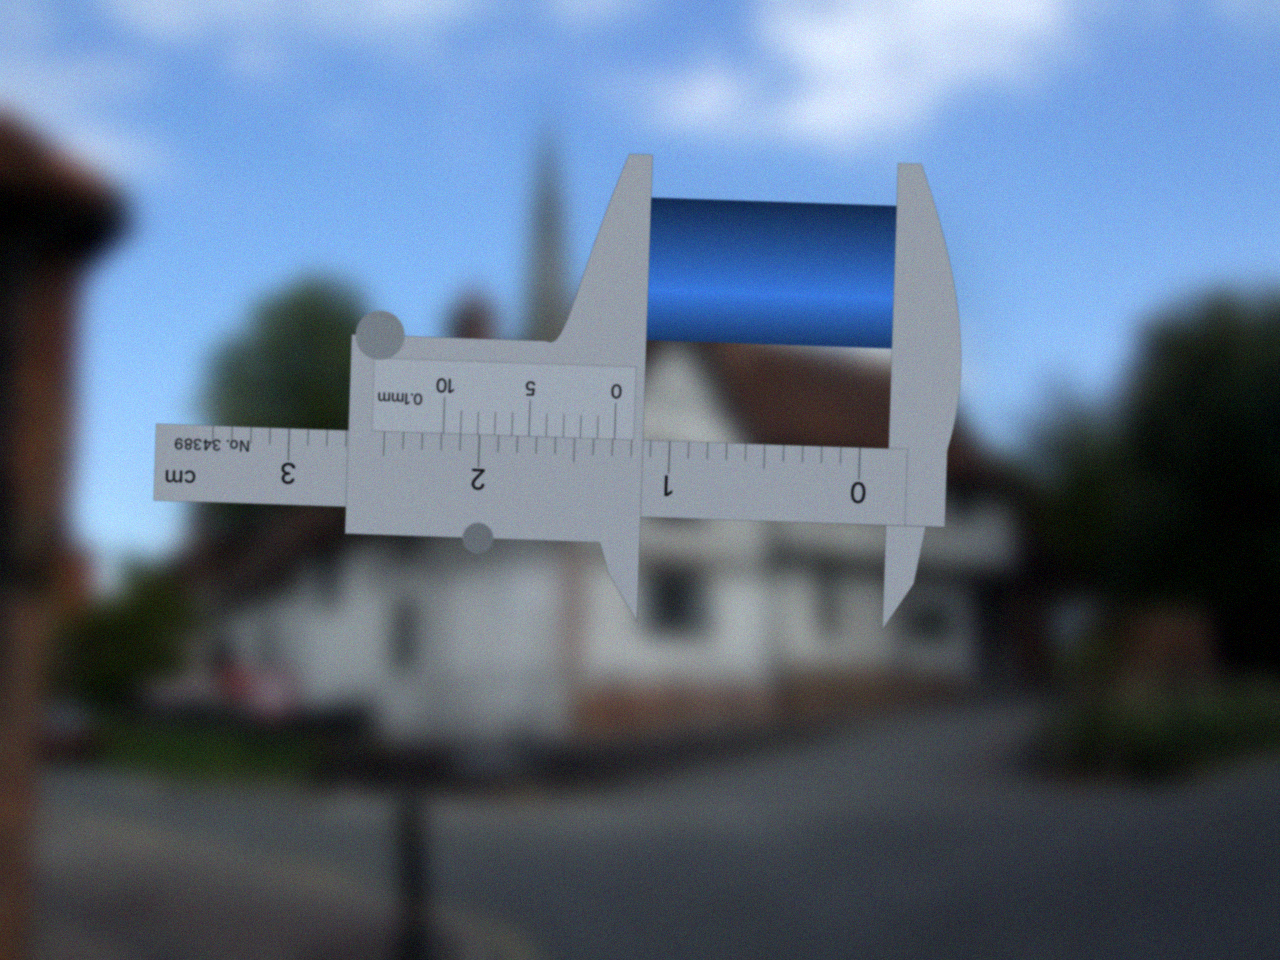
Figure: 12.9 mm
